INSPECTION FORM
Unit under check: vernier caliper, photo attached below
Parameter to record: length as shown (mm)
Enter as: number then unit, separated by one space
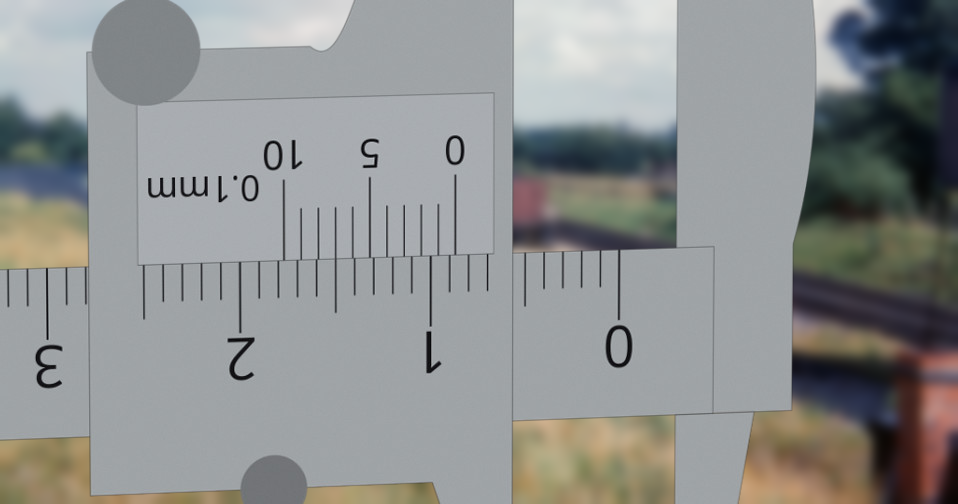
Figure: 8.7 mm
